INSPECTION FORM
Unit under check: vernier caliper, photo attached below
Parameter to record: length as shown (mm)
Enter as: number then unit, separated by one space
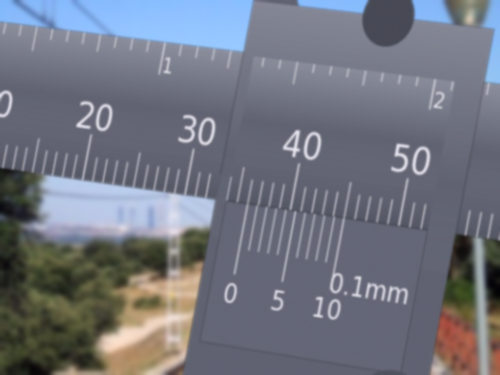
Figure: 36.0 mm
